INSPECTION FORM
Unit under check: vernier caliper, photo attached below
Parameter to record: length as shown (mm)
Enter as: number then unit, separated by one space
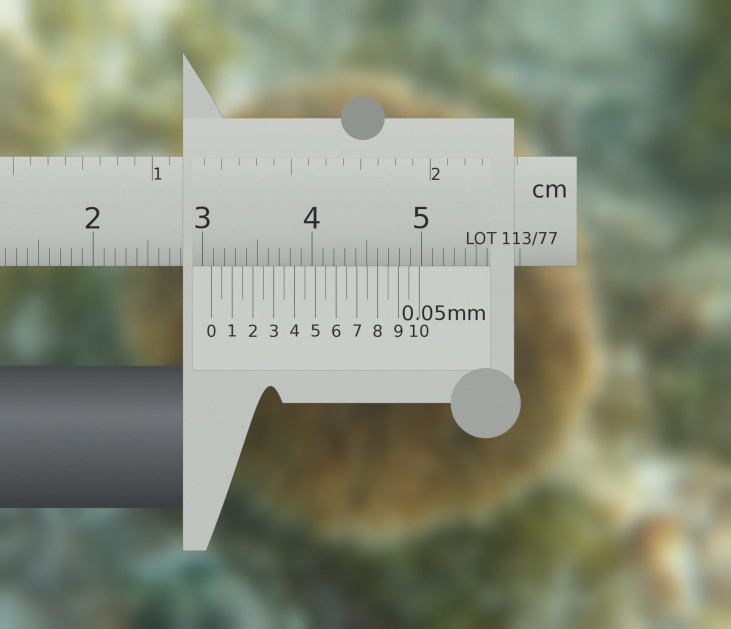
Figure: 30.8 mm
